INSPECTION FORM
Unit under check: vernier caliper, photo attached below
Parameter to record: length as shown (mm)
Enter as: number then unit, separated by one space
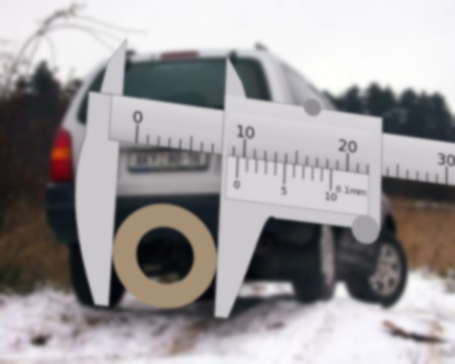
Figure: 9.4 mm
